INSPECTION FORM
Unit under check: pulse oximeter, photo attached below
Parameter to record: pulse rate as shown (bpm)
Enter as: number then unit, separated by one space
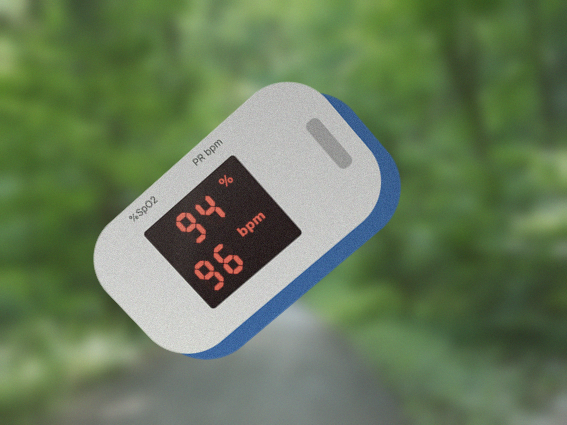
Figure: 96 bpm
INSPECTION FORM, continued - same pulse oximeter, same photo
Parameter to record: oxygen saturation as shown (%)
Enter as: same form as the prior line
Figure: 94 %
